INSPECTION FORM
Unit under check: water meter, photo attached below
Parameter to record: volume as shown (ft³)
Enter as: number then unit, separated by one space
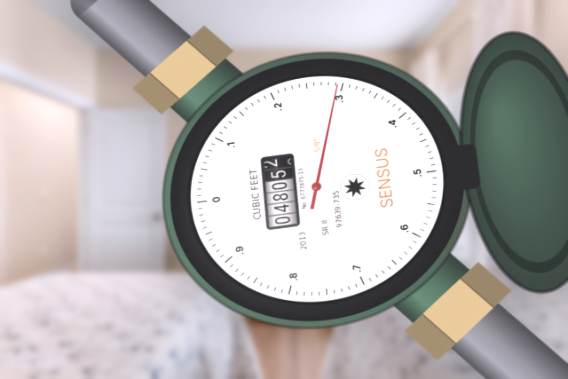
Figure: 48052.29 ft³
